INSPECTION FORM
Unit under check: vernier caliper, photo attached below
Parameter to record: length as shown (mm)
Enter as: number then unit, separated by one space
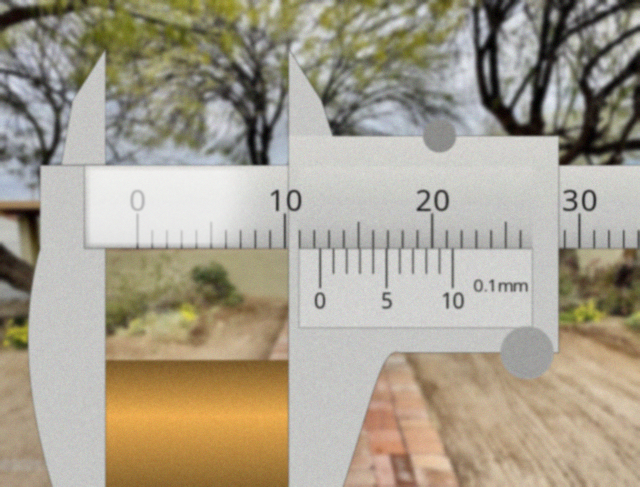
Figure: 12.4 mm
